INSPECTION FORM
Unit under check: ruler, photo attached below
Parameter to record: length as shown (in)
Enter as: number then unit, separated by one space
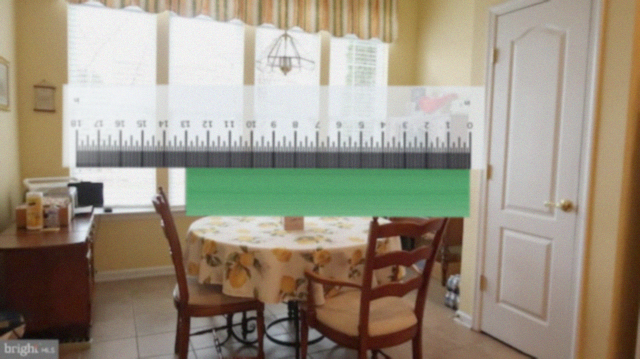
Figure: 13 in
